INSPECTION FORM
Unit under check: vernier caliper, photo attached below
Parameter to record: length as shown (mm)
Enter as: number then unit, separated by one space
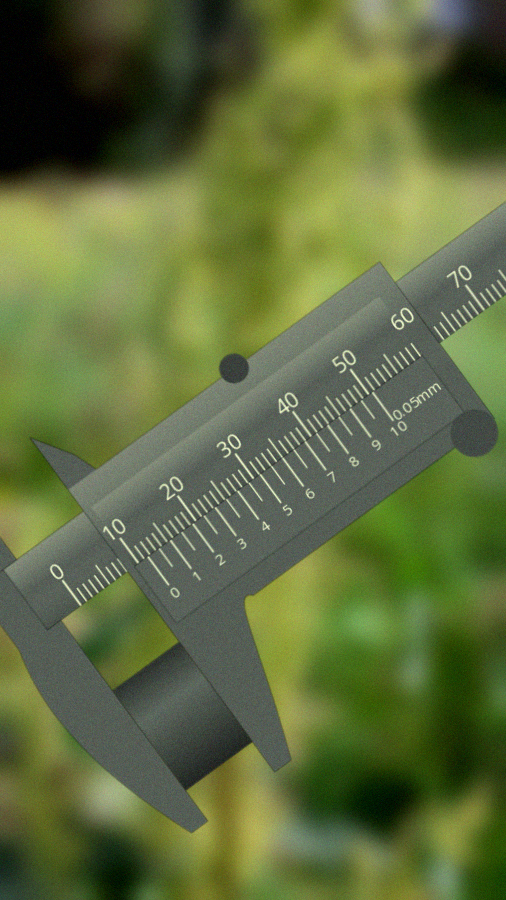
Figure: 11.6 mm
